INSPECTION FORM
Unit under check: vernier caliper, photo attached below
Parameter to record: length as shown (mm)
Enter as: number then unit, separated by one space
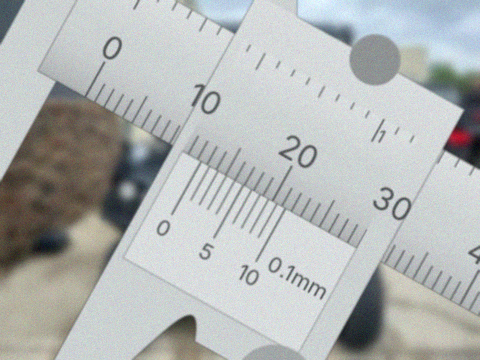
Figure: 12.4 mm
